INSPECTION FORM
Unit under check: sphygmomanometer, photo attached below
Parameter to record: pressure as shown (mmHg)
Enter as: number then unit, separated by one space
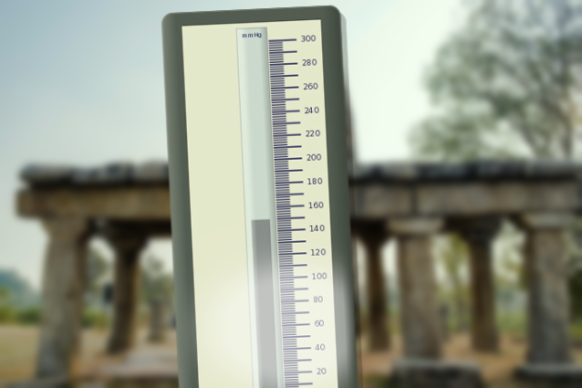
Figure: 150 mmHg
